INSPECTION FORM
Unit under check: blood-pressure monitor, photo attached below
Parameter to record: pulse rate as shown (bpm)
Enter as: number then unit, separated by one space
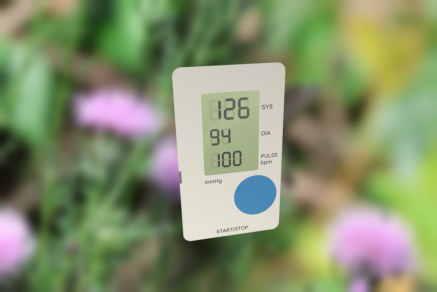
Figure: 100 bpm
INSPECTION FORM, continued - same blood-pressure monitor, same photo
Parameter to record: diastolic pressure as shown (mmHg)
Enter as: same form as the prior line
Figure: 94 mmHg
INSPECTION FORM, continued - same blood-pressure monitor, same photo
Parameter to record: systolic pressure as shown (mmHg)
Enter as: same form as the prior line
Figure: 126 mmHg
